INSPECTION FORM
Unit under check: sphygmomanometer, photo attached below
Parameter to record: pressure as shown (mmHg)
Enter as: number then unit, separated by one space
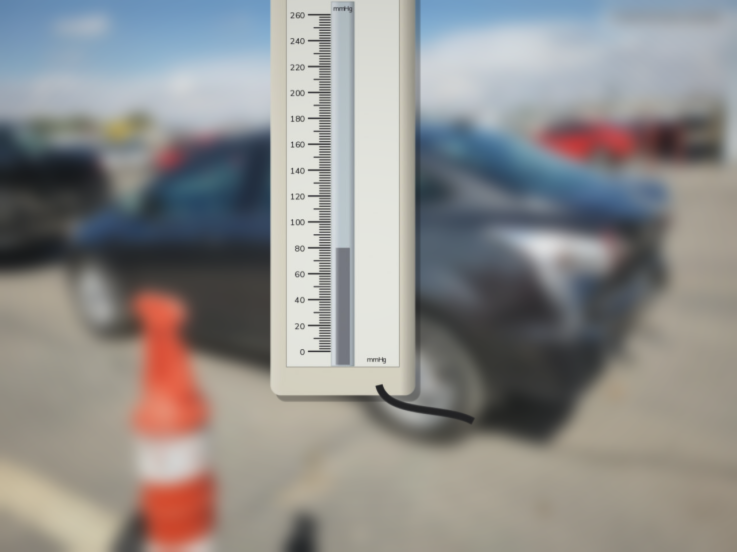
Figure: 80 mmHg
